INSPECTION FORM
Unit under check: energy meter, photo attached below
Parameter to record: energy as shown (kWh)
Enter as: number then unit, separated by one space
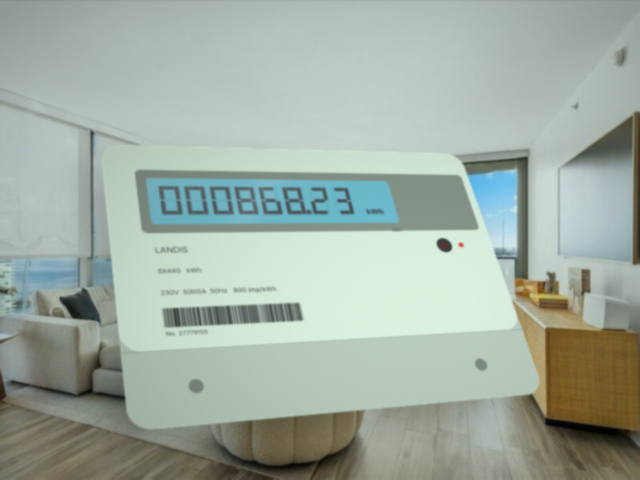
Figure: 868.23 kWh
